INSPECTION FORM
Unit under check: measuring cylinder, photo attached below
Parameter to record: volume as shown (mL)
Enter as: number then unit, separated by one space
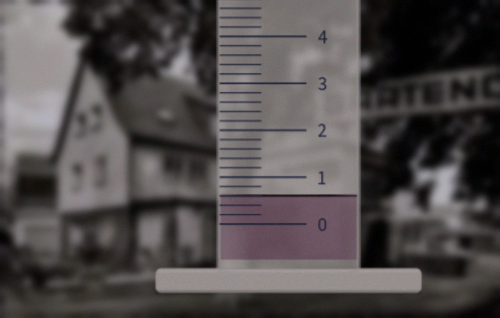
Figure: 0.6 mL
